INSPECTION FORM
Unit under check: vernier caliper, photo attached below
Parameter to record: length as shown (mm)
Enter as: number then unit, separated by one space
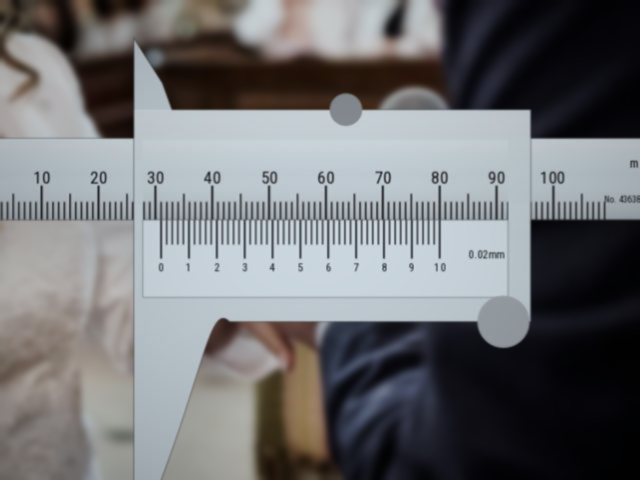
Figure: 31.0 mm
